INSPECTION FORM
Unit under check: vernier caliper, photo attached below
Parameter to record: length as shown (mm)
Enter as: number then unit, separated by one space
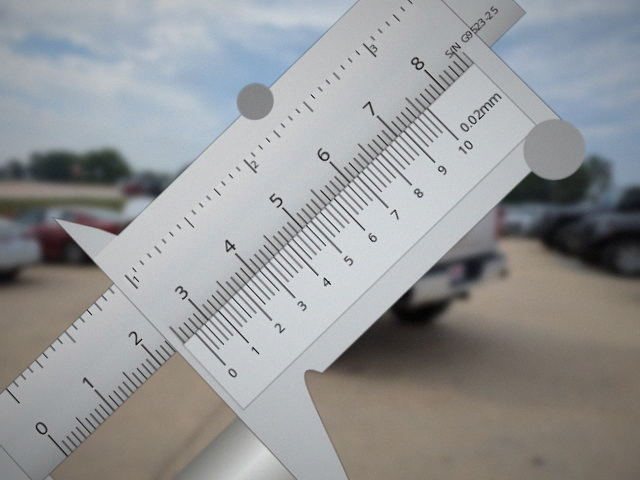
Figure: 27.2 mm
